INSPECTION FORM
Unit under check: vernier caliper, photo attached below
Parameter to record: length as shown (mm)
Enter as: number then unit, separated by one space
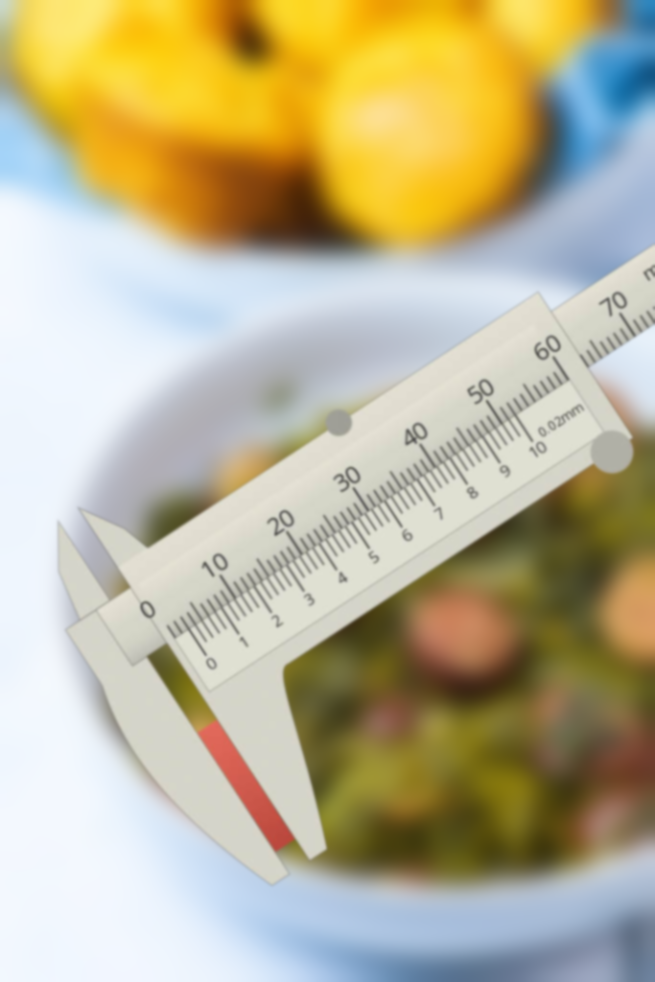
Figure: 3.0 mm
